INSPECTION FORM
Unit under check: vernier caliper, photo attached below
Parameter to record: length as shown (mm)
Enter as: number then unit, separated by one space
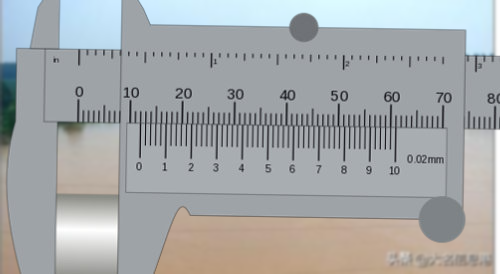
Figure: 12.0 mm
